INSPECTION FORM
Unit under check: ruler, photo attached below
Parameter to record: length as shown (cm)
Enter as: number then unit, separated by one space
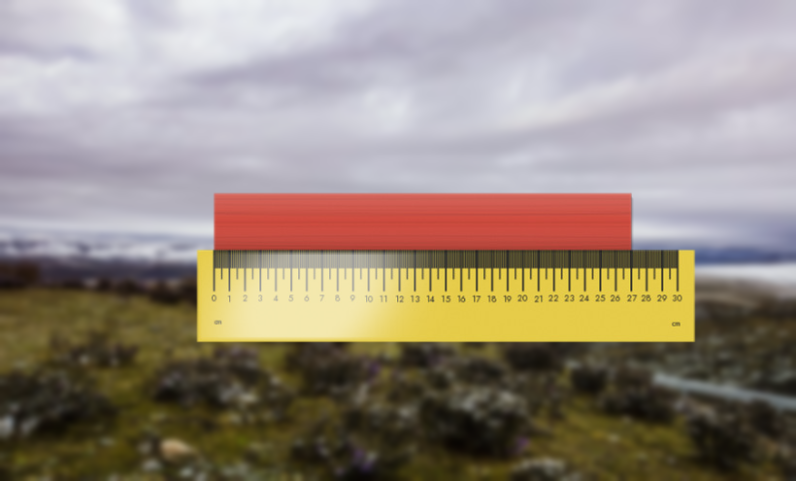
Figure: 27 cm
